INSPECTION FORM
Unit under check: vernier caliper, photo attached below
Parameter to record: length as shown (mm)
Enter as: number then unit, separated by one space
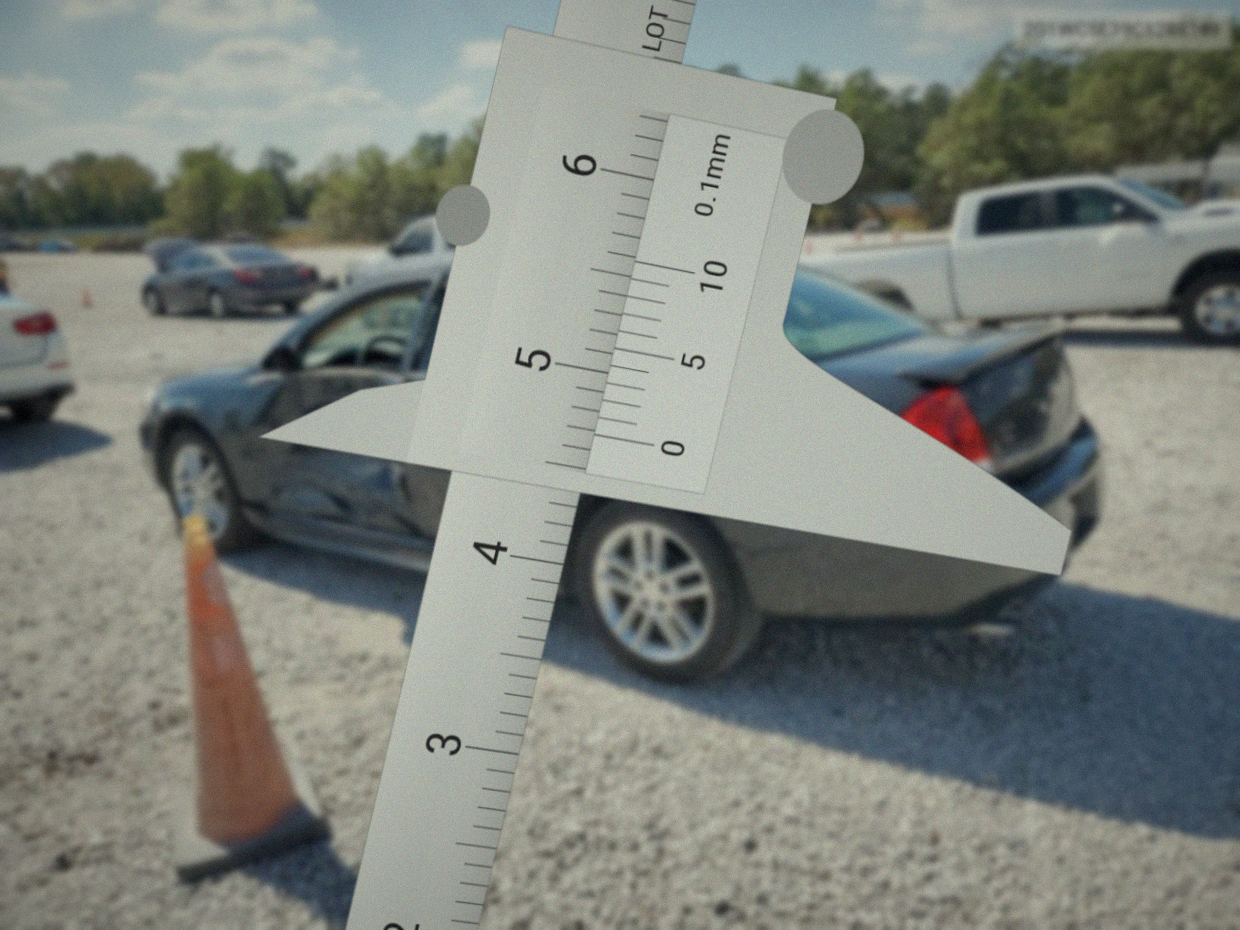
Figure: 46.8 mm
